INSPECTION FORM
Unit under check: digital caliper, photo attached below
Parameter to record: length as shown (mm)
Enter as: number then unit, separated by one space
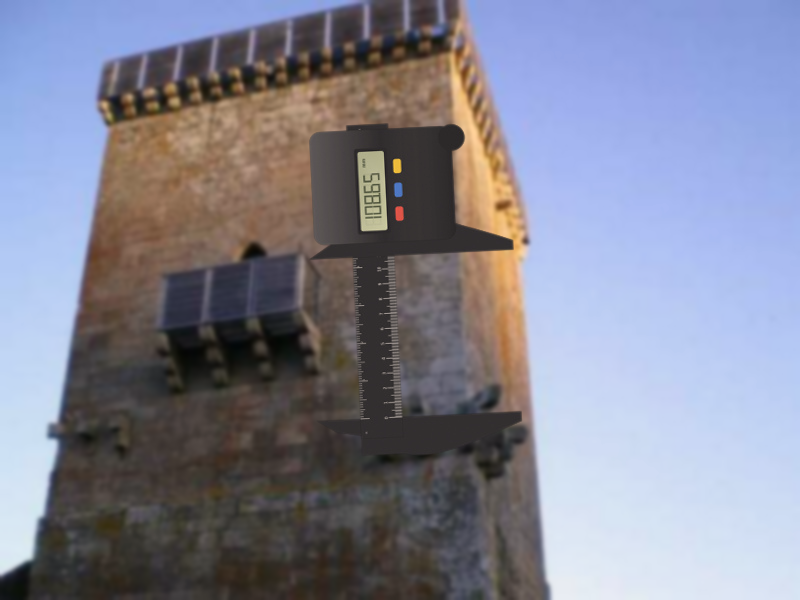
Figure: 108.65 mm
